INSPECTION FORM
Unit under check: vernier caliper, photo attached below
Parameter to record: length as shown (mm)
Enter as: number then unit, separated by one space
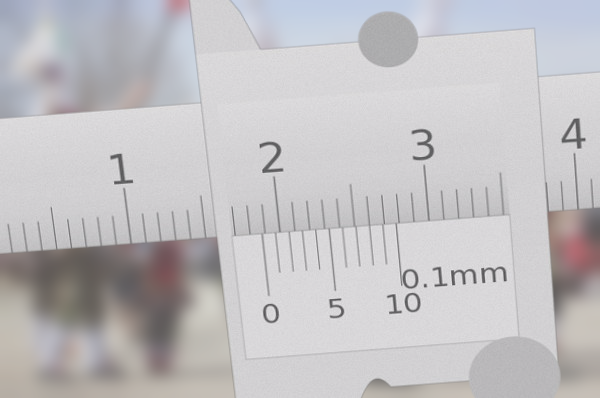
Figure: 18.8 mm
